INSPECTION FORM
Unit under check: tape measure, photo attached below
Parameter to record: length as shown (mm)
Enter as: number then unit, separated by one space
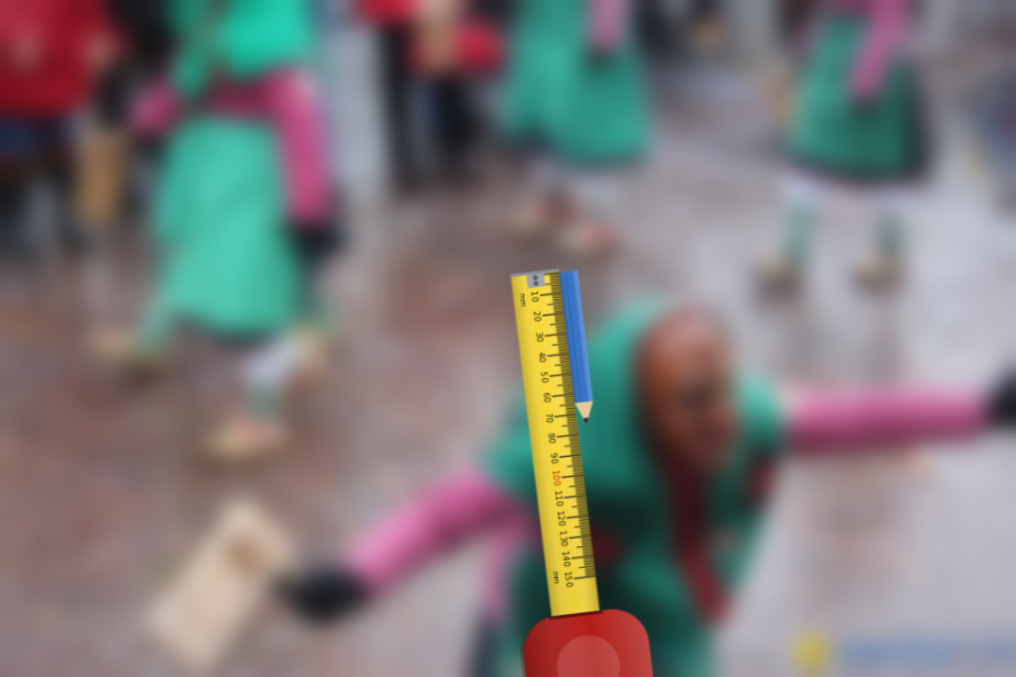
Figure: 75 mm
